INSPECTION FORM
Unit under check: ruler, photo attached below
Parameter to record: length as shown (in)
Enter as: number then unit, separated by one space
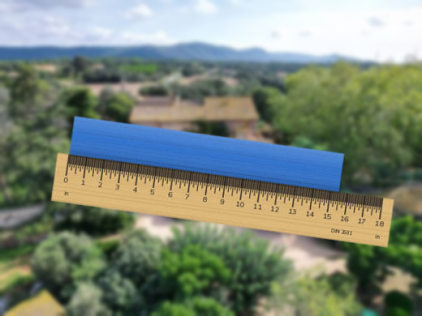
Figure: 15.5 in
